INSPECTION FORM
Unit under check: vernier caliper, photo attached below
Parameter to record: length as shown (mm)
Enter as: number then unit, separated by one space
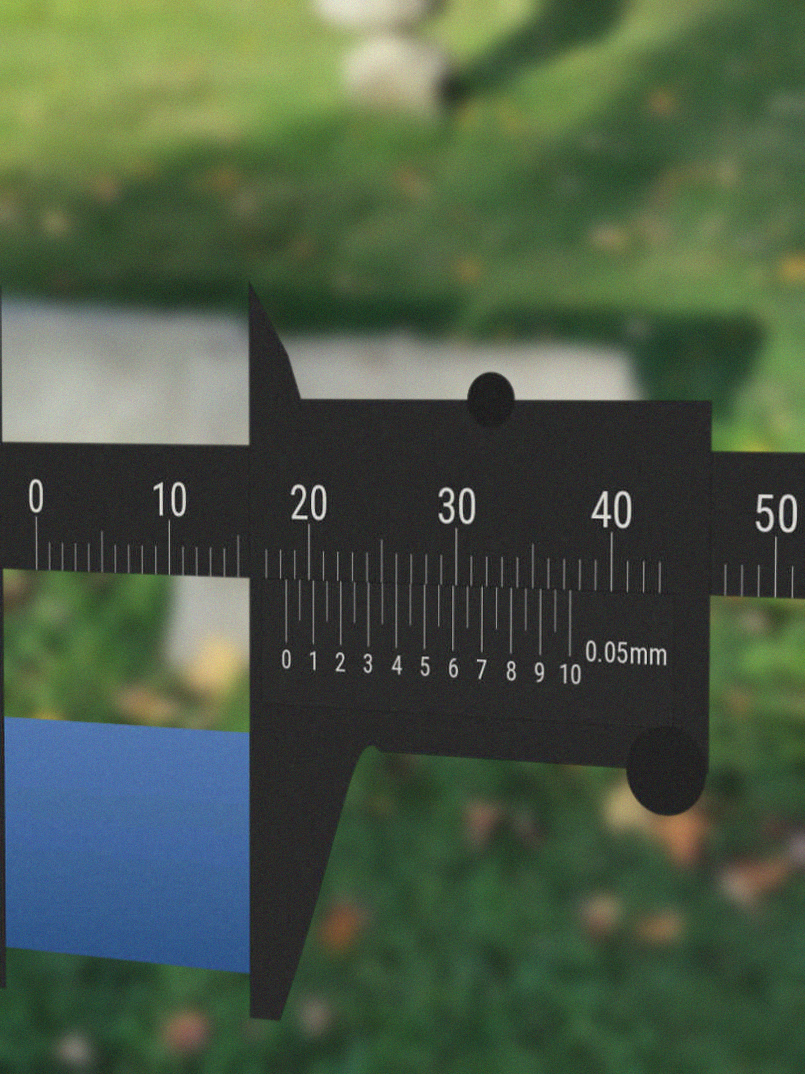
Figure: 18.4 mm
